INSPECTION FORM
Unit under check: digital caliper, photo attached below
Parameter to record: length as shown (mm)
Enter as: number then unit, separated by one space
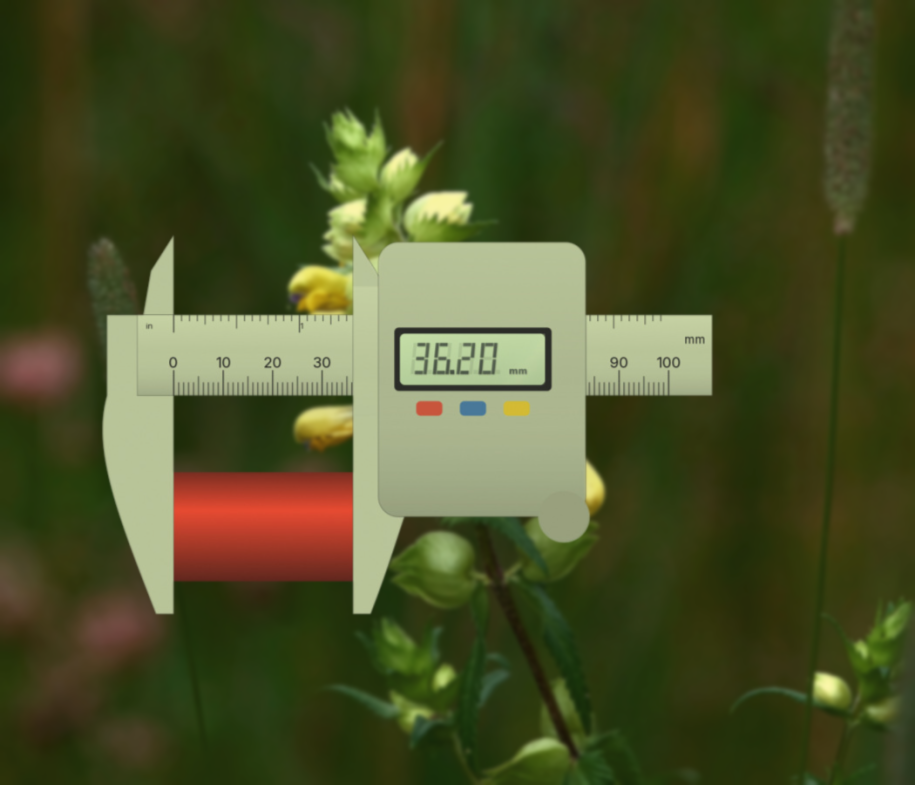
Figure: 36.20 mm
